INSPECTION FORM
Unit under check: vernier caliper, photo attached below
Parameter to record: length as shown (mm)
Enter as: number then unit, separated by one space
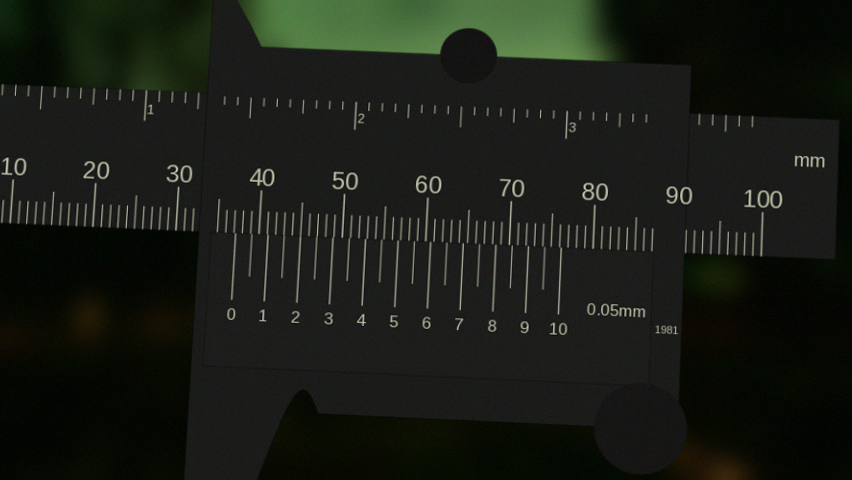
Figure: 37.2 mm
